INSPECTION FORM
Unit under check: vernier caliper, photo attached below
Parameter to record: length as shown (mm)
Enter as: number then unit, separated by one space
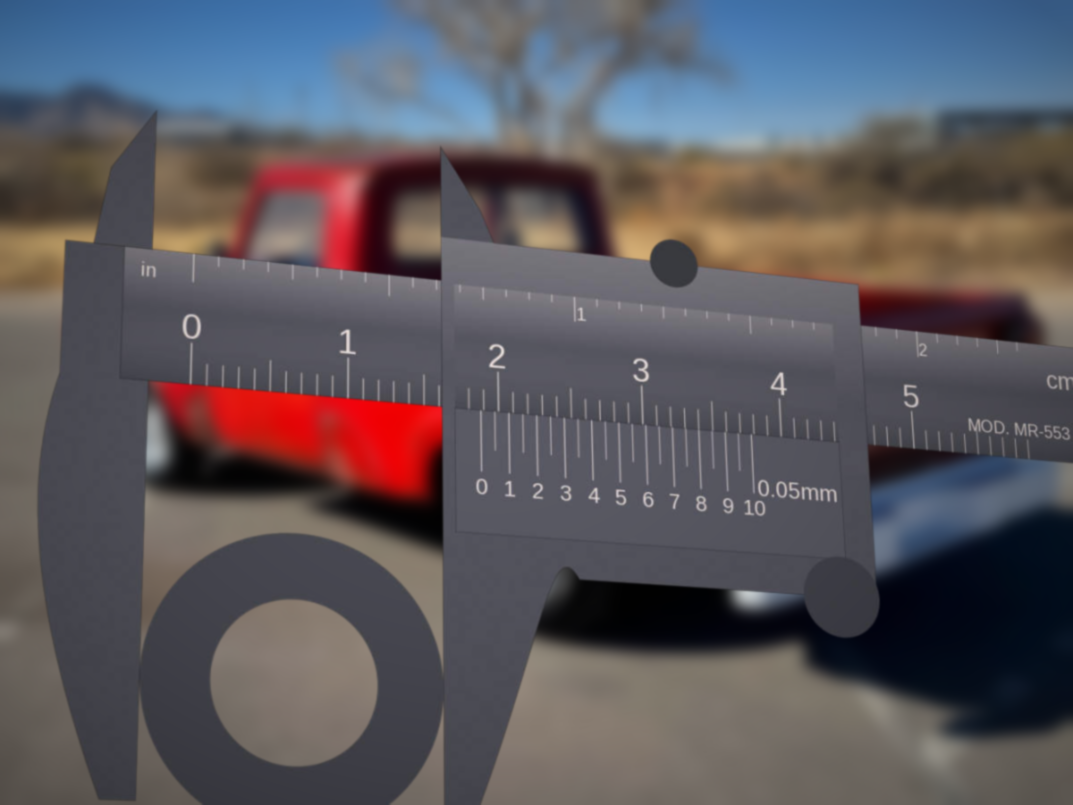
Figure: 18.8 mm
